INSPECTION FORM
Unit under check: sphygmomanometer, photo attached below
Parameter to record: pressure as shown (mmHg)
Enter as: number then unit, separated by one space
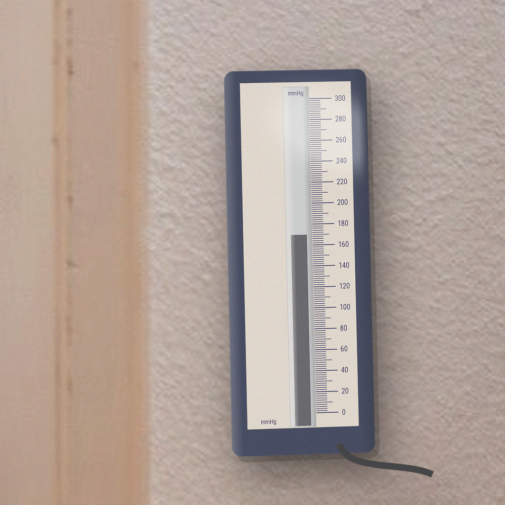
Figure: 170 mmHg
